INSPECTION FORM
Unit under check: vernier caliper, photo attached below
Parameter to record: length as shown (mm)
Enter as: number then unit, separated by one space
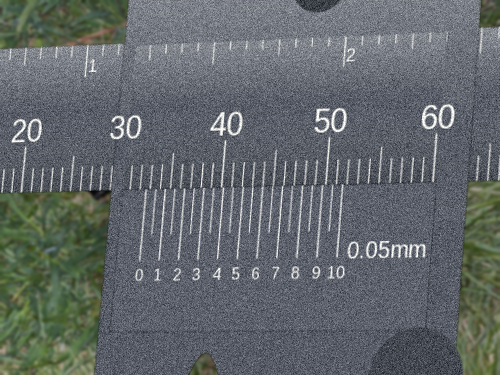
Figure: 32.6 mm
